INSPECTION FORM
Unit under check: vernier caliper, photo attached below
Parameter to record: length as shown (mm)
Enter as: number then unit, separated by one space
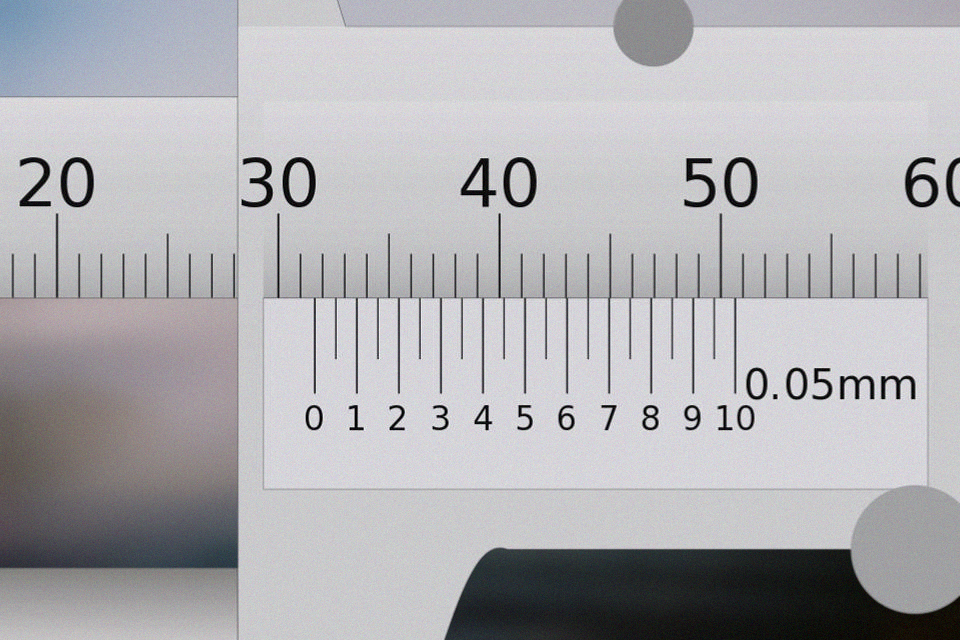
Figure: 31.65 mm
